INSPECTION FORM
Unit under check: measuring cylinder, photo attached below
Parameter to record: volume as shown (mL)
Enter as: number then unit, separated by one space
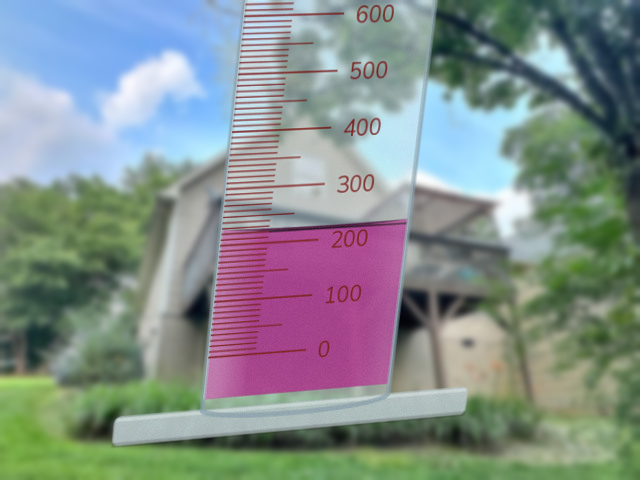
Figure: 220 mL
